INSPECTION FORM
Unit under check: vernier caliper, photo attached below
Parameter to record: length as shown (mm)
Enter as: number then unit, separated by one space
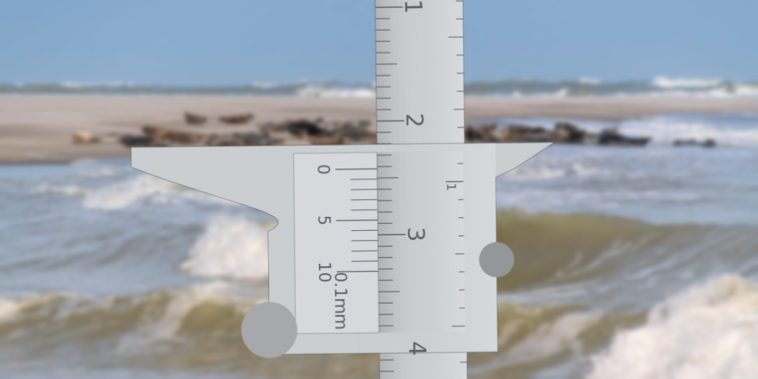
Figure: 24.2 mm
